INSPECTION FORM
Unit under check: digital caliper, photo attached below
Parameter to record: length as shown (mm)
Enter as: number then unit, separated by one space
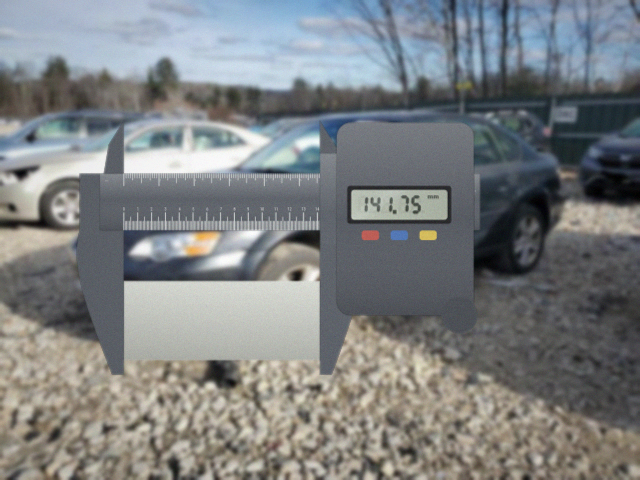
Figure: 141.75 mm
